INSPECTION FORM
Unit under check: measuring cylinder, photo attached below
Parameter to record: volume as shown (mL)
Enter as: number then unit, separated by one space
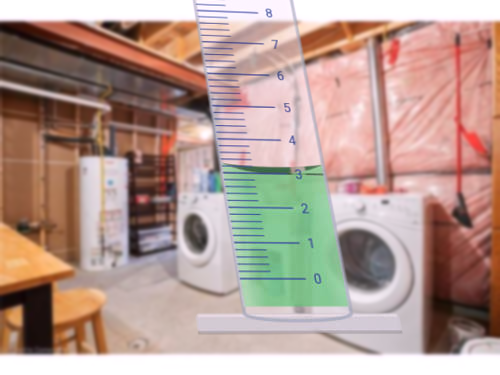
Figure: 3 mL
